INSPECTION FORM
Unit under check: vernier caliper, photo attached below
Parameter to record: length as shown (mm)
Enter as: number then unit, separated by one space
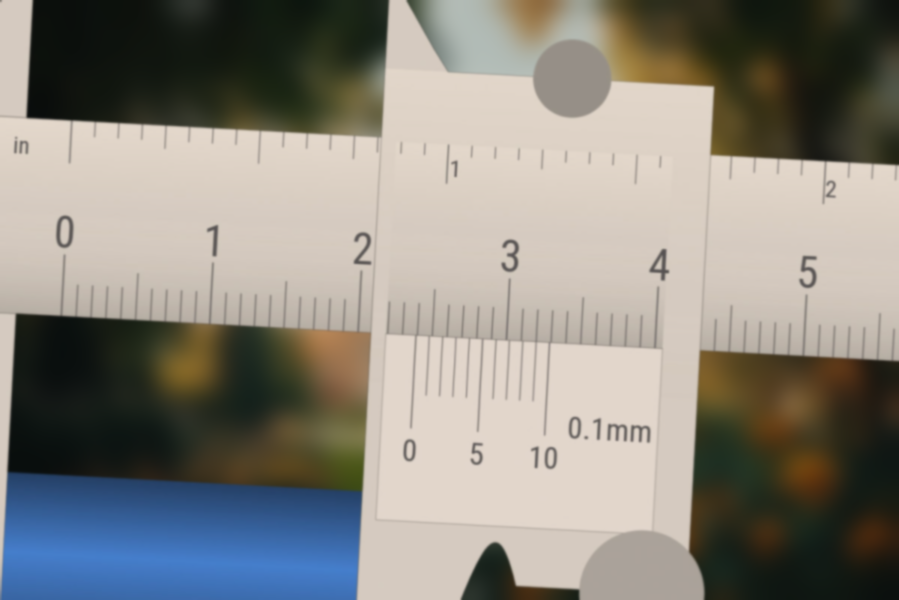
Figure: 23.9 mm
